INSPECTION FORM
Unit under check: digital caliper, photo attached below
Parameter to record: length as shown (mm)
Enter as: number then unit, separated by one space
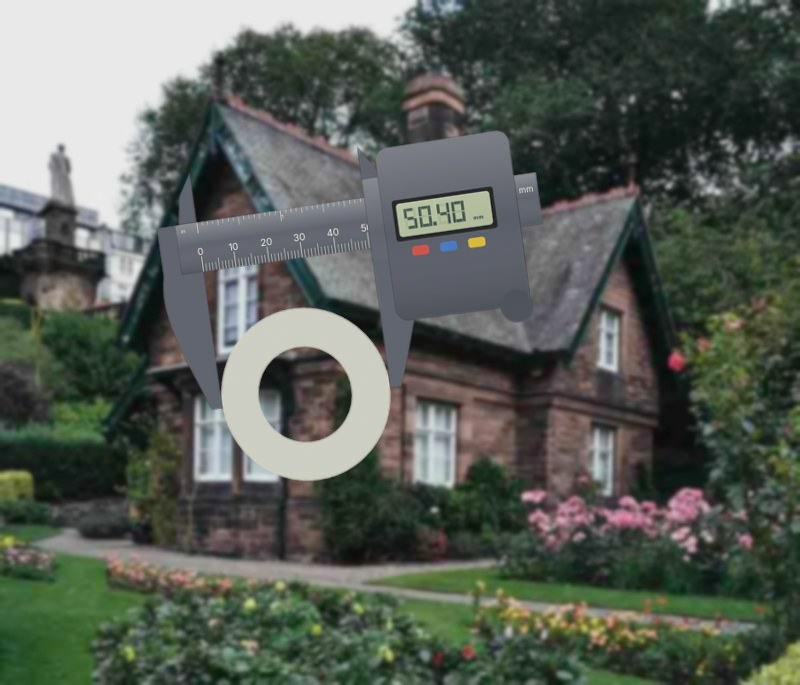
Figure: 50.40 mm
